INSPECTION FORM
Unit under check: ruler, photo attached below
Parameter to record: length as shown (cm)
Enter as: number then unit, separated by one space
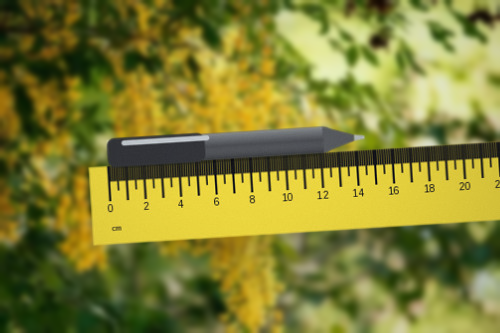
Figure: 14.5 cm
